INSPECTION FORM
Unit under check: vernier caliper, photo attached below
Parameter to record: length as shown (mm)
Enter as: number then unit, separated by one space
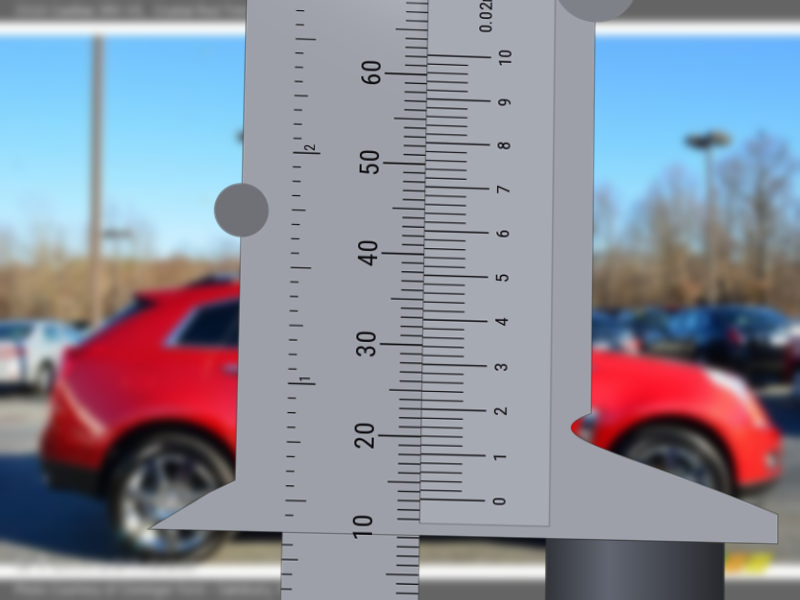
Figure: 13.2 mm
